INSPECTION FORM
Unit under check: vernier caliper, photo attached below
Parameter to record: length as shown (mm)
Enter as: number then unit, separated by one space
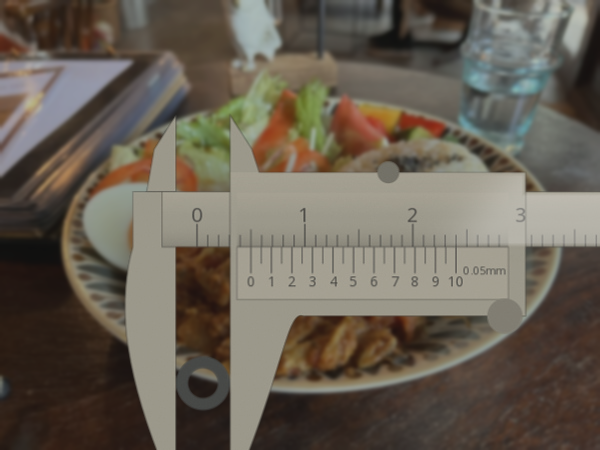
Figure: 5.0 mm
